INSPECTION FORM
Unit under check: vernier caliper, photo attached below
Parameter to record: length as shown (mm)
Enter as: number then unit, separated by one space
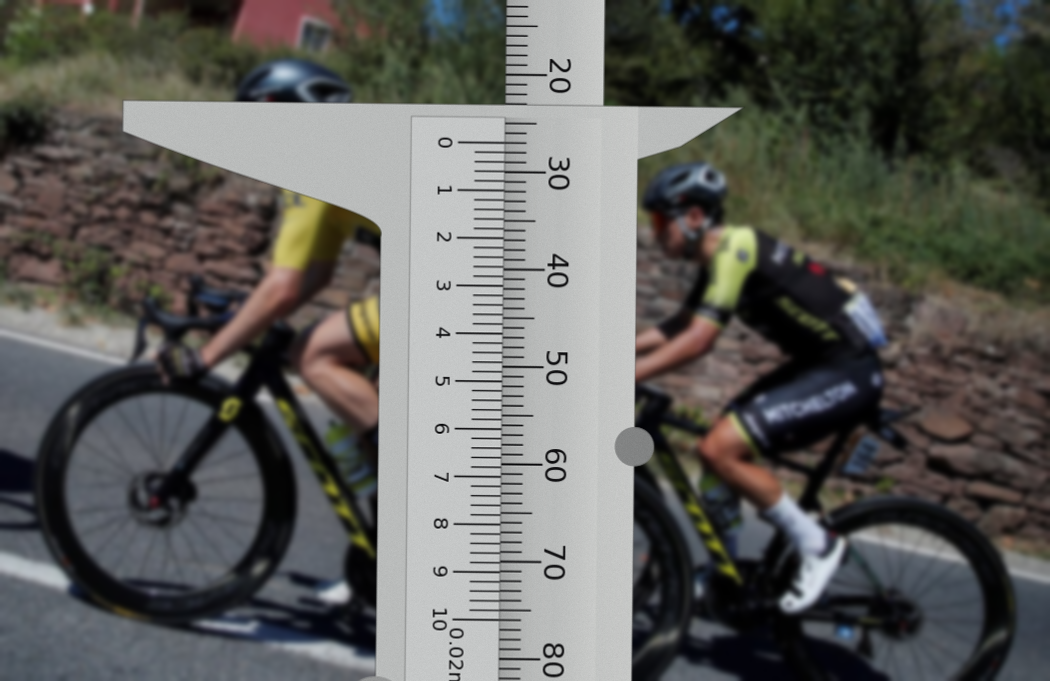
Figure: 27.0 mm
